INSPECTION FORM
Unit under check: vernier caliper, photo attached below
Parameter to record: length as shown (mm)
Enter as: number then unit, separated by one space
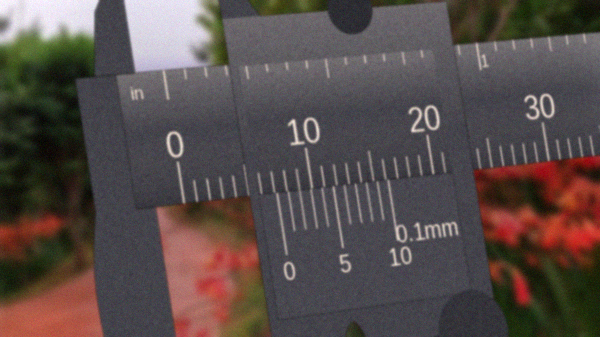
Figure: 7.2 mm
